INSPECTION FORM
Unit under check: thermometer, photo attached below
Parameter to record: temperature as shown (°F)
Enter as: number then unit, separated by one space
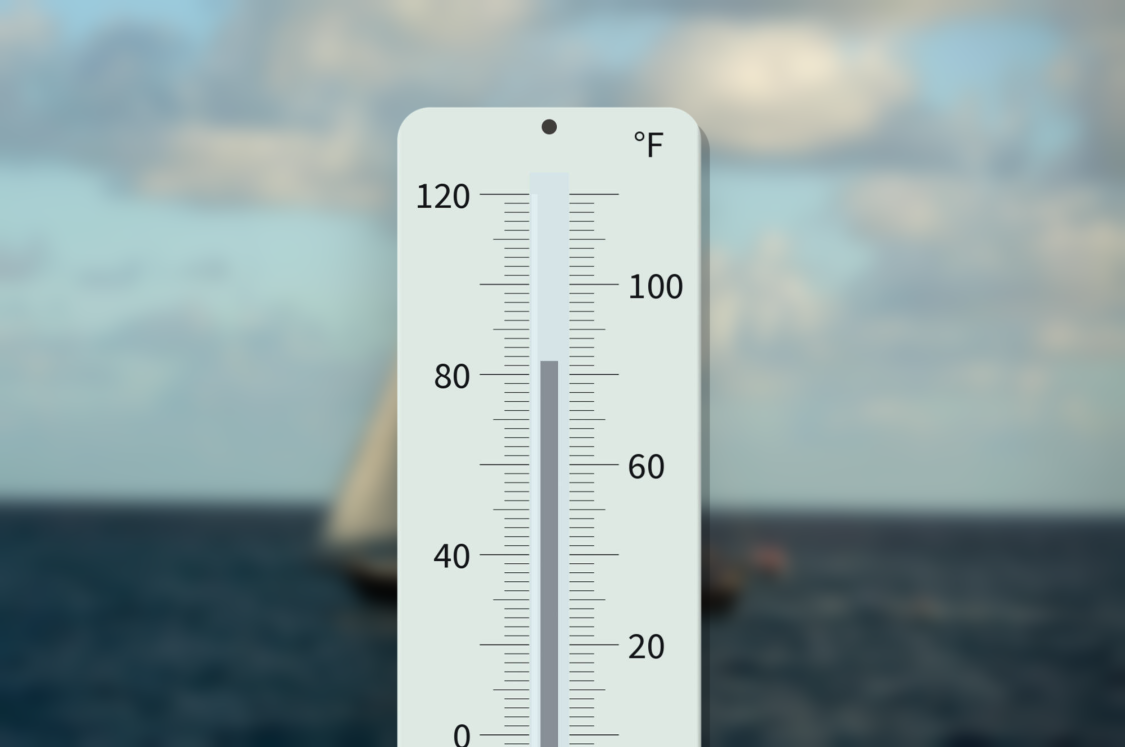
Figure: 83 °F
